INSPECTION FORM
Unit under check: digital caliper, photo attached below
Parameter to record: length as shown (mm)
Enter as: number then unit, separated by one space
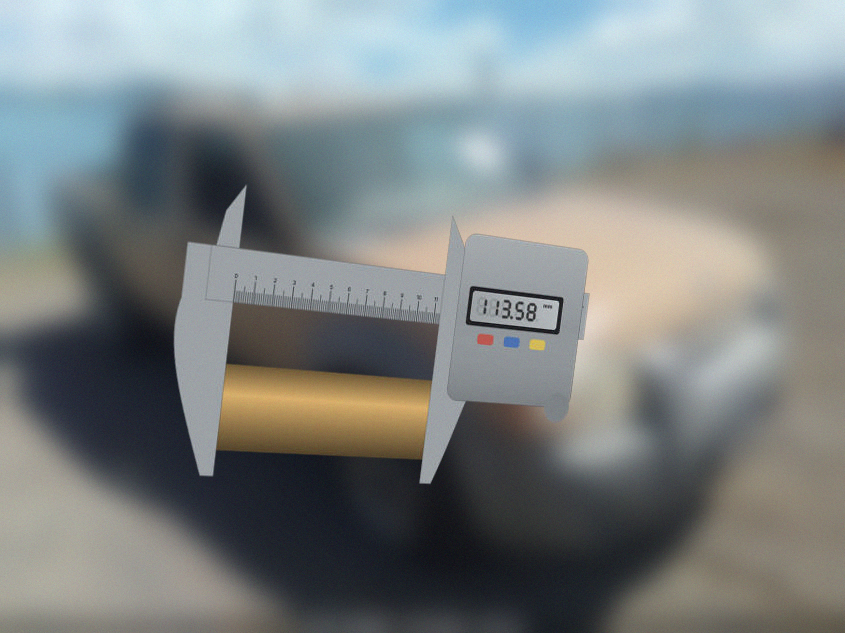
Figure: 113.58 mm
